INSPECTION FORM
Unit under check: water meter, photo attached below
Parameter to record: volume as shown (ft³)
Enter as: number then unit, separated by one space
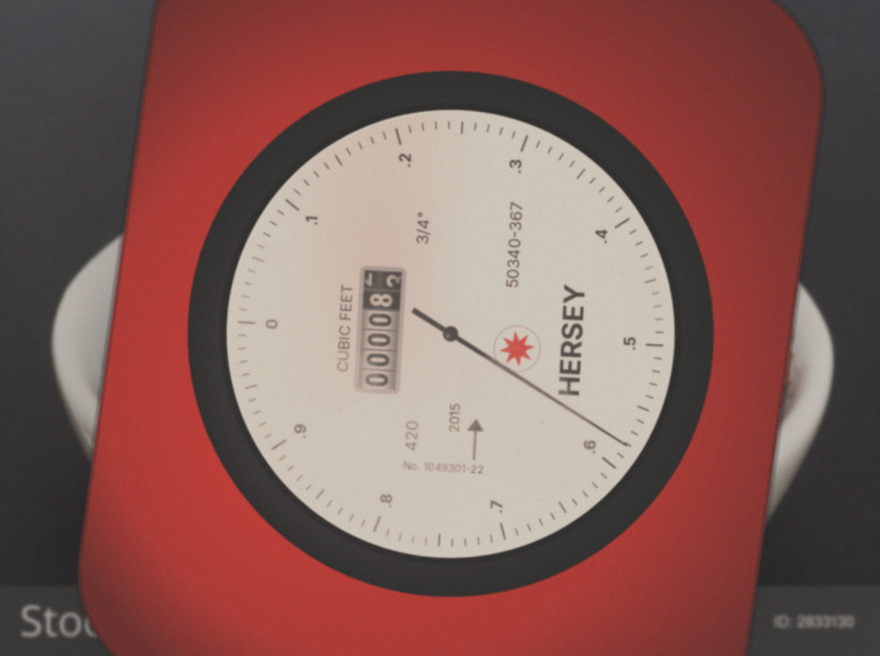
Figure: 82.58 ft³
